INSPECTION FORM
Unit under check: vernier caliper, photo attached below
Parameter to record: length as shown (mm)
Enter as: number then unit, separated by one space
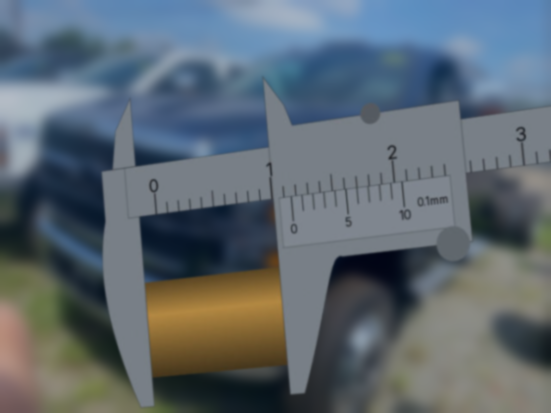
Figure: 11.6 mm
